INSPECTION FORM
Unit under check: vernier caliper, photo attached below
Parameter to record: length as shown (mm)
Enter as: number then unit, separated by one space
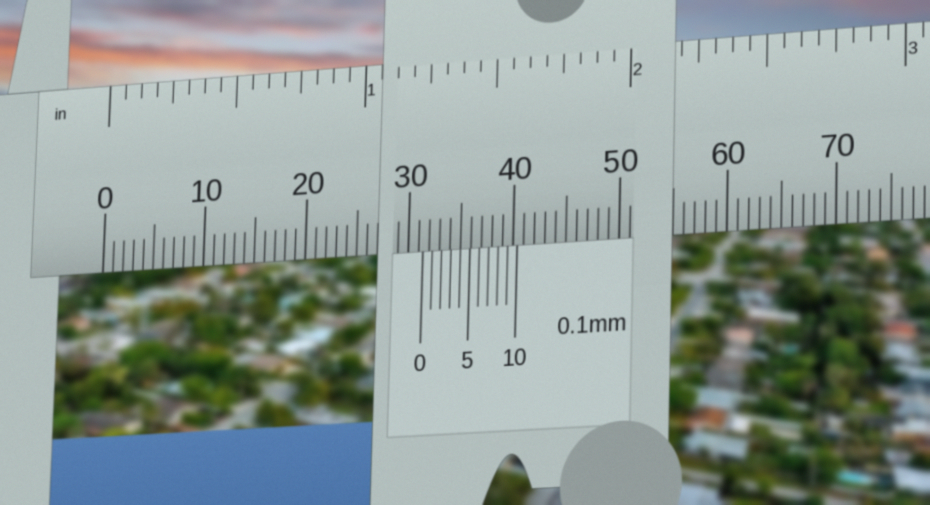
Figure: 31.4 mm
